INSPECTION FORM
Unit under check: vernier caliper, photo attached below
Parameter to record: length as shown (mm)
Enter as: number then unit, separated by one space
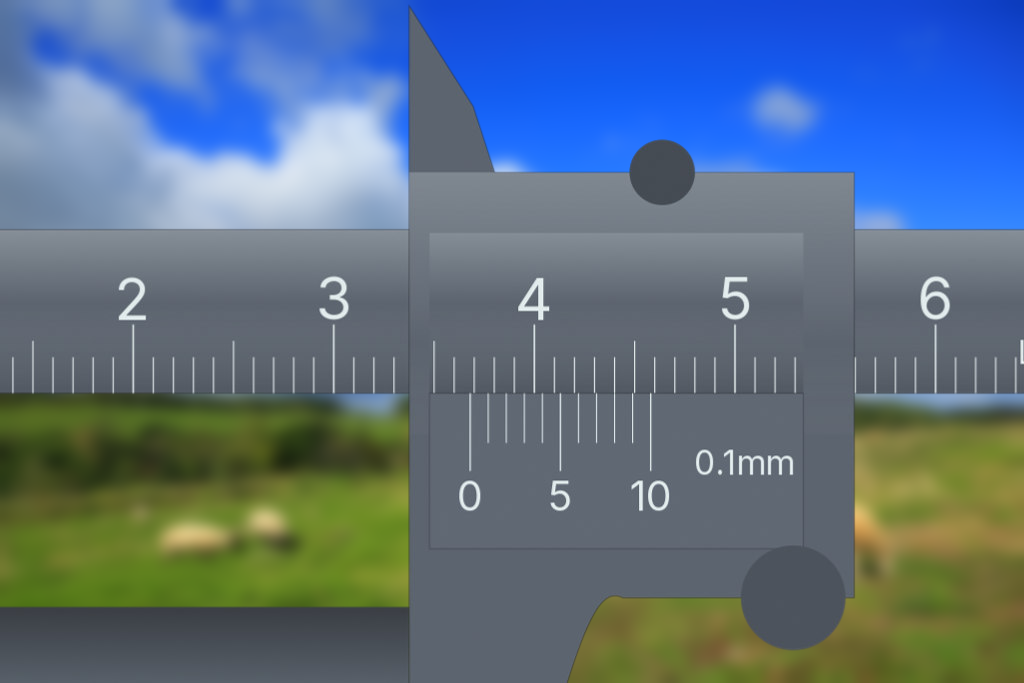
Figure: 36.8 mm
